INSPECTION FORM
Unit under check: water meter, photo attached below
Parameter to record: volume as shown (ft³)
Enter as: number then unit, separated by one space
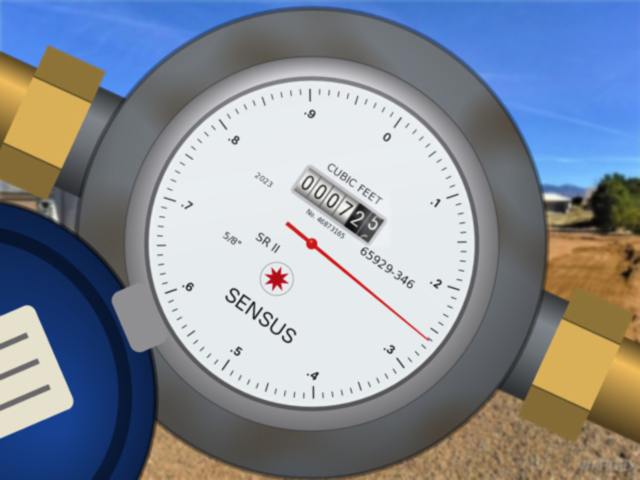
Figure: 725.26 ft³
